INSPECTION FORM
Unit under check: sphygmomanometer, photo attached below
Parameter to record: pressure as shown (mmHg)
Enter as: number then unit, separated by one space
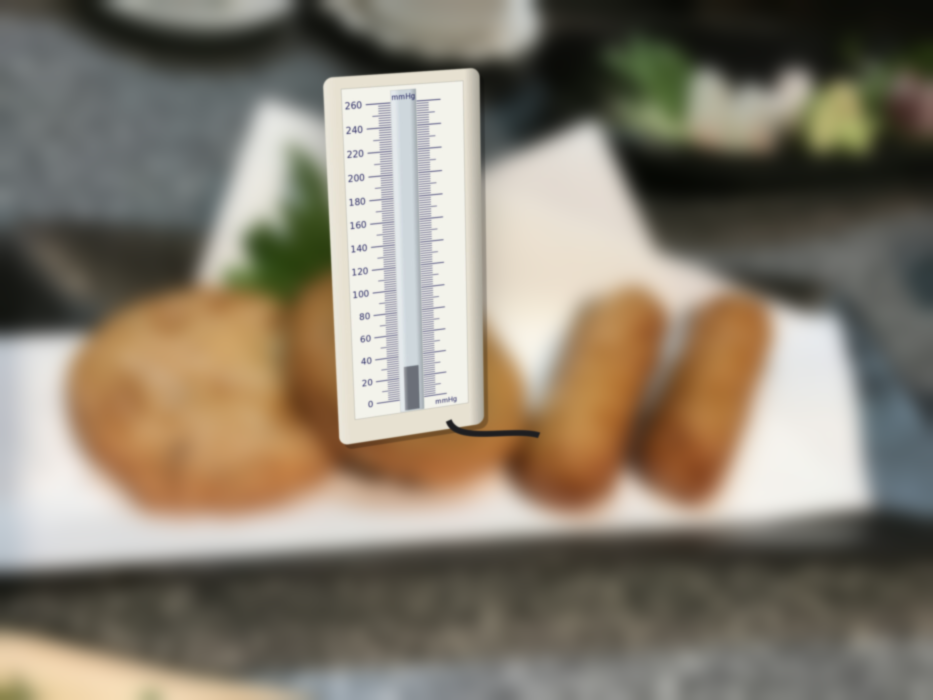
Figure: 30 mmHg
